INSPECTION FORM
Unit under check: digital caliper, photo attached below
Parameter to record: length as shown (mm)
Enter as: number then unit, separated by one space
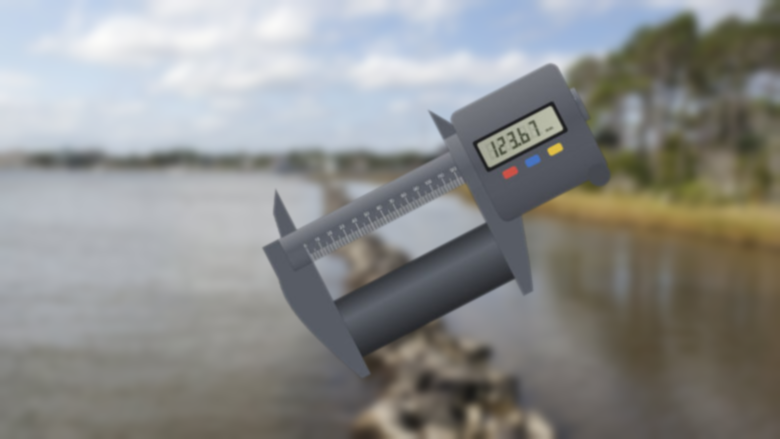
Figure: 123.67 mm
